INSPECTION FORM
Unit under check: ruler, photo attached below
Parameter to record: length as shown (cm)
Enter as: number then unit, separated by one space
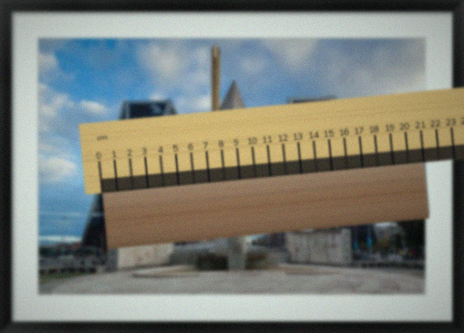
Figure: 21 cm
